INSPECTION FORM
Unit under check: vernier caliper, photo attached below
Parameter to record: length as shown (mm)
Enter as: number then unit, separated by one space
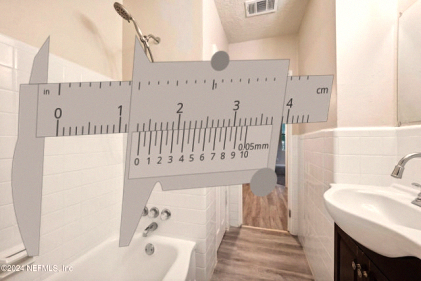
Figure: 13.4 mm
